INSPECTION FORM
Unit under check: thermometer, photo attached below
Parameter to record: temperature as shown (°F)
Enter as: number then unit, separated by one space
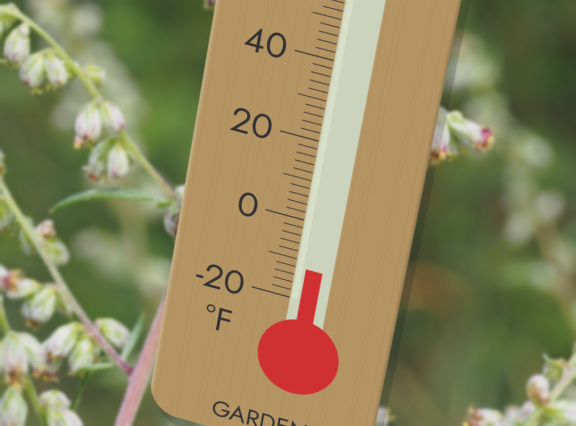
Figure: -12 °F
